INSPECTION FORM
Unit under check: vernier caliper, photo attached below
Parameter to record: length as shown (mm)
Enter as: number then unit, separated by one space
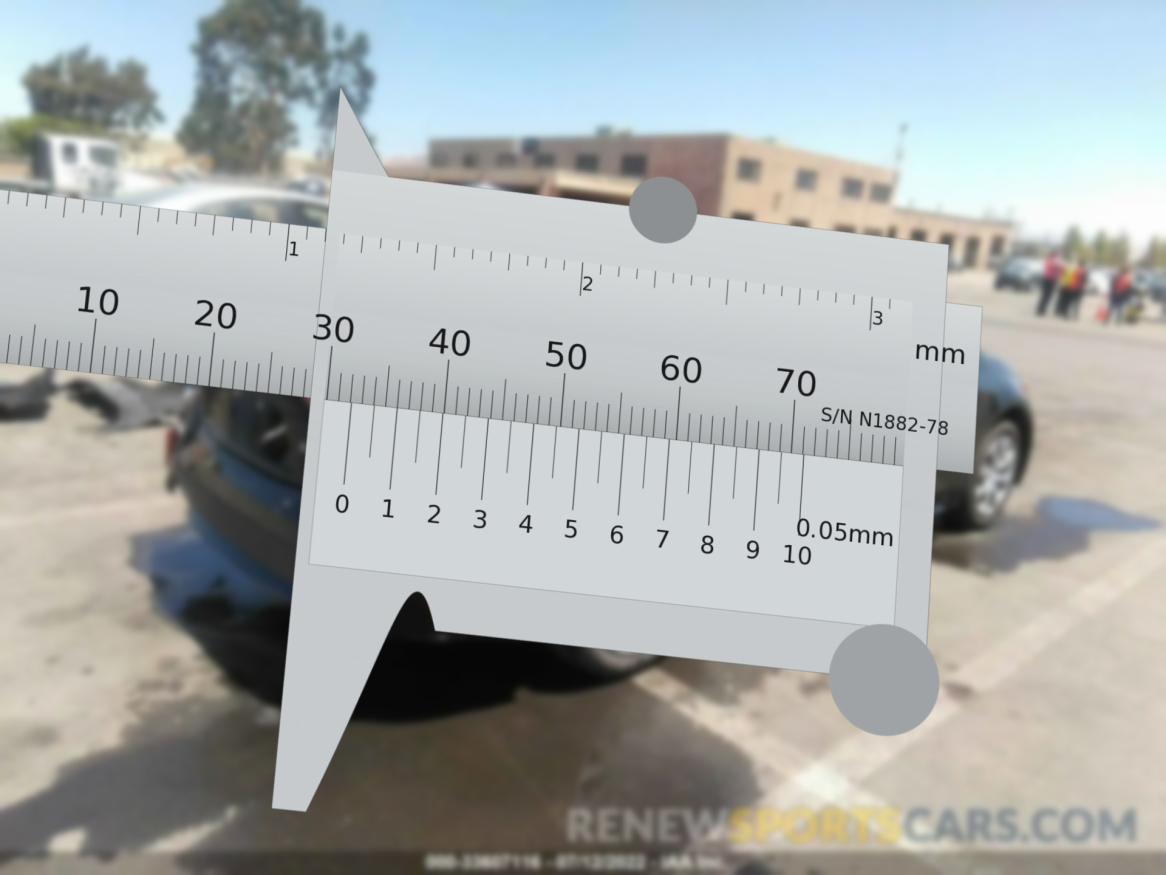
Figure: 32.1 mm
